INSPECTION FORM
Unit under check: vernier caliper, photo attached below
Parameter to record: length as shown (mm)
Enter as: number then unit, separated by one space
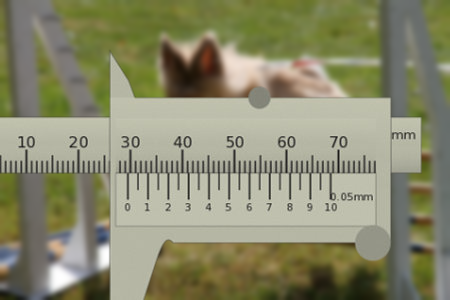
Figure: 29.5 mm
